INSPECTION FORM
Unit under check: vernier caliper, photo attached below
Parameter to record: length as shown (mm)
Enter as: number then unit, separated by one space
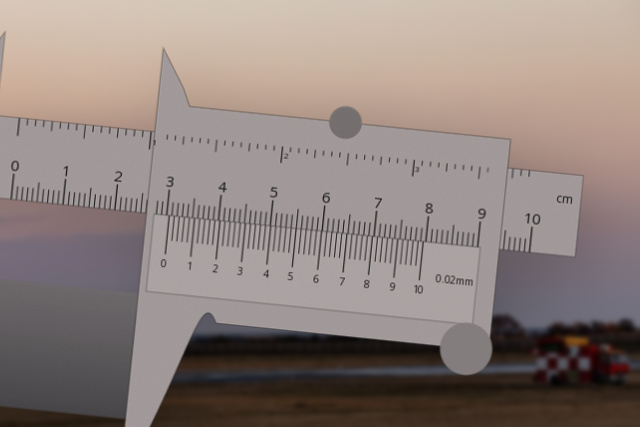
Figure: 30.5 mm
